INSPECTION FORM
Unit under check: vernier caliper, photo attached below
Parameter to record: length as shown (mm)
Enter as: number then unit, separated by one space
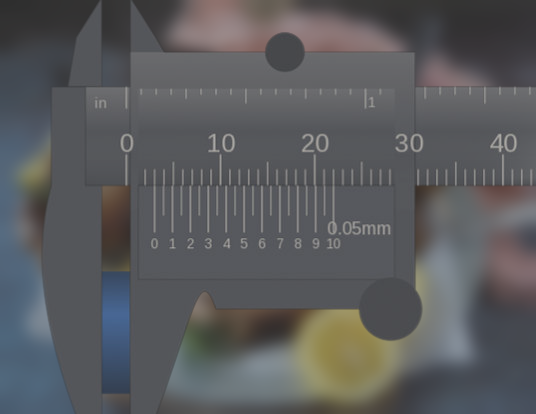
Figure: 3.0 mm
